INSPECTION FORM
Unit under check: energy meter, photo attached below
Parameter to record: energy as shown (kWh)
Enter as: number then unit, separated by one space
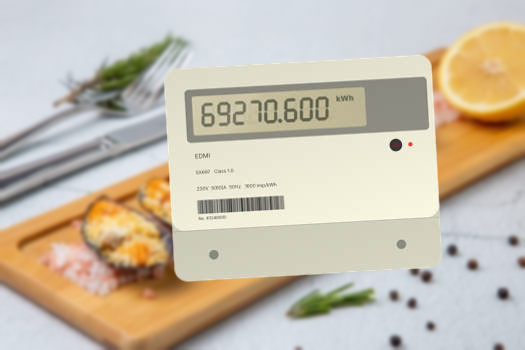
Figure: 69270.600 kWh
